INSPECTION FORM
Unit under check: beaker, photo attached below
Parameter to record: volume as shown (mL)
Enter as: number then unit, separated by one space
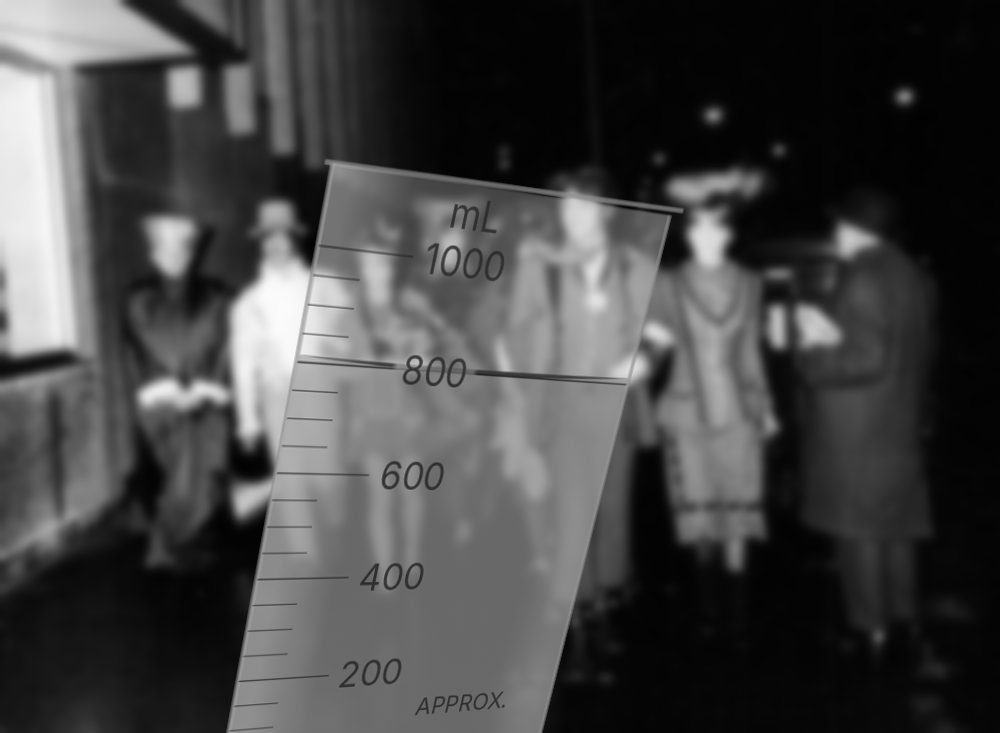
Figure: 800 mL
